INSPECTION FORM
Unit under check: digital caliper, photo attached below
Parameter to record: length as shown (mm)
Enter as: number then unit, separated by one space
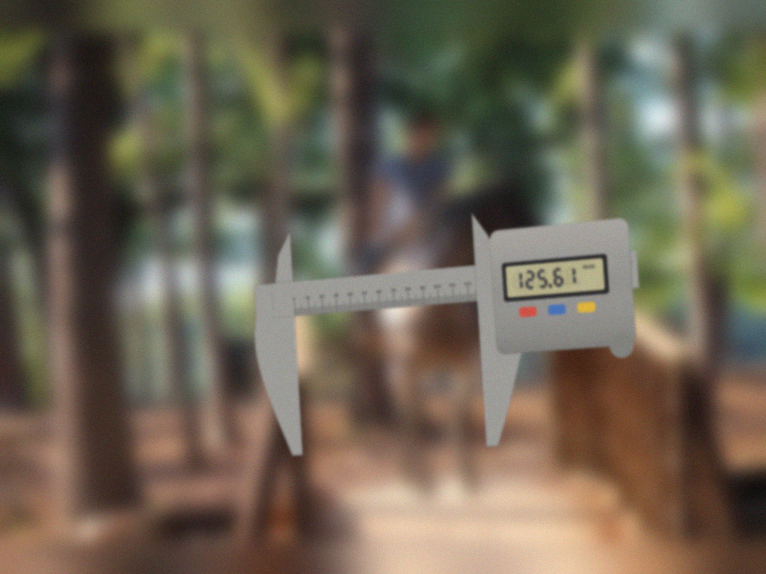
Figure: 125.61 mm
